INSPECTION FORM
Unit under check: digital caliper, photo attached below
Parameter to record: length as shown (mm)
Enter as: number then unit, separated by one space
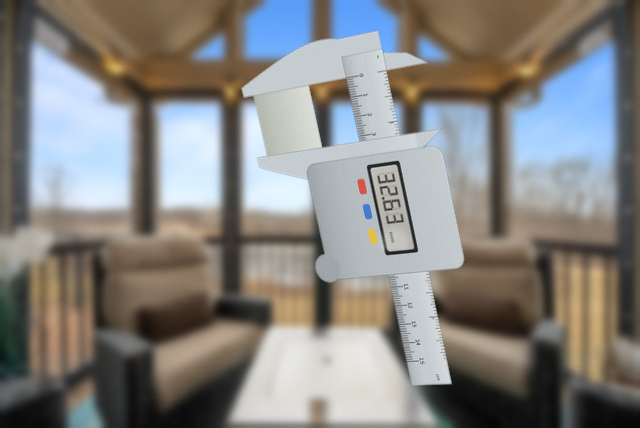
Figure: 32.63 mm
